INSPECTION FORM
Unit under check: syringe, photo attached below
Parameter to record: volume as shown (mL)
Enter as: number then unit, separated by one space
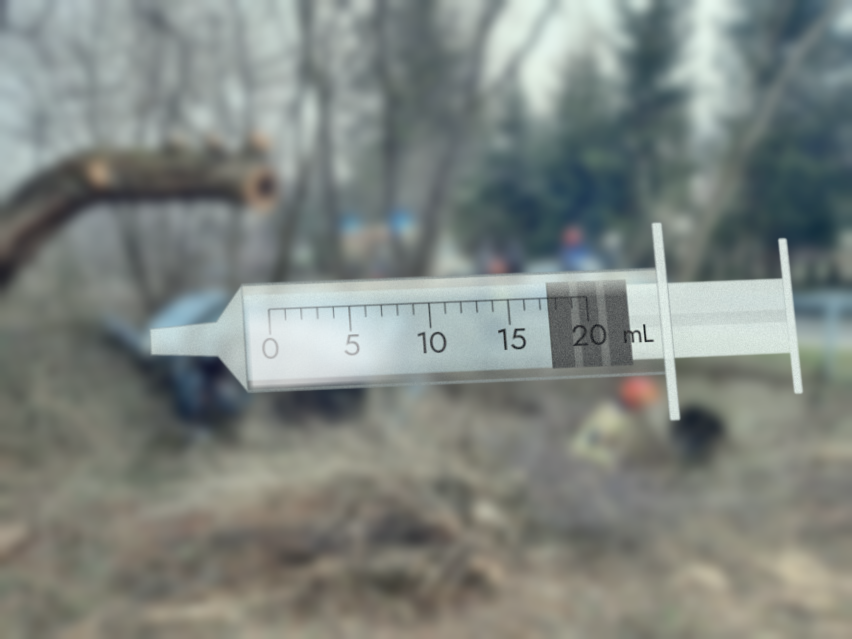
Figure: 17.5 mL
